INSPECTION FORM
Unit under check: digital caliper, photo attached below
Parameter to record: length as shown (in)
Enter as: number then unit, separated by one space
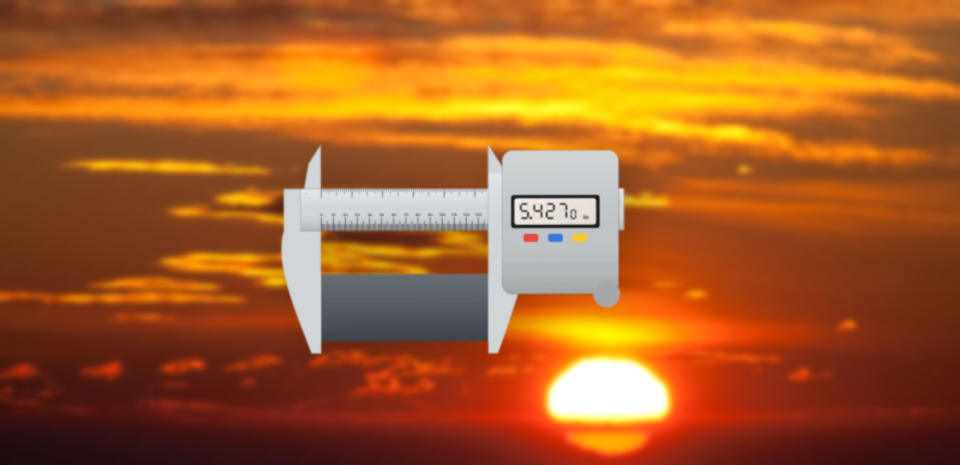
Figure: 5.4270 in
